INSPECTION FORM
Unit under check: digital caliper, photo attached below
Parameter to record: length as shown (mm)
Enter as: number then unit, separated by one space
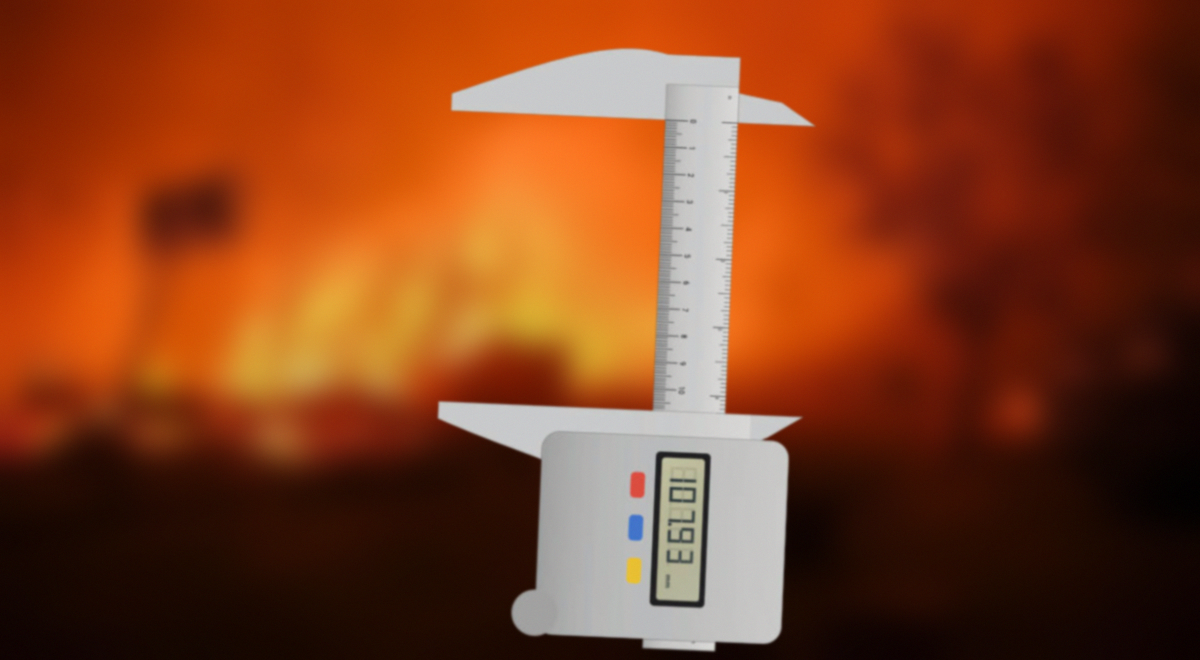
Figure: 107.93 mm
